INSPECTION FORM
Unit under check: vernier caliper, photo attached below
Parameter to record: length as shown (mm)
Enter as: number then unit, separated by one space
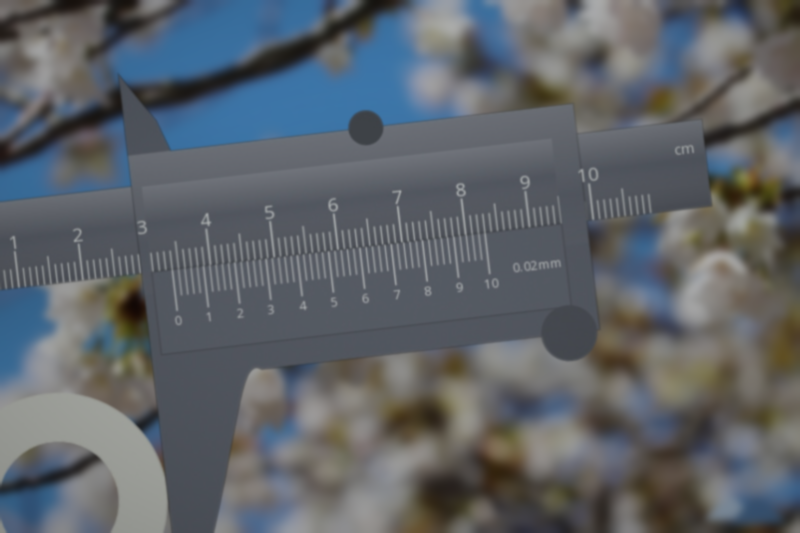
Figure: 34.0 mm
